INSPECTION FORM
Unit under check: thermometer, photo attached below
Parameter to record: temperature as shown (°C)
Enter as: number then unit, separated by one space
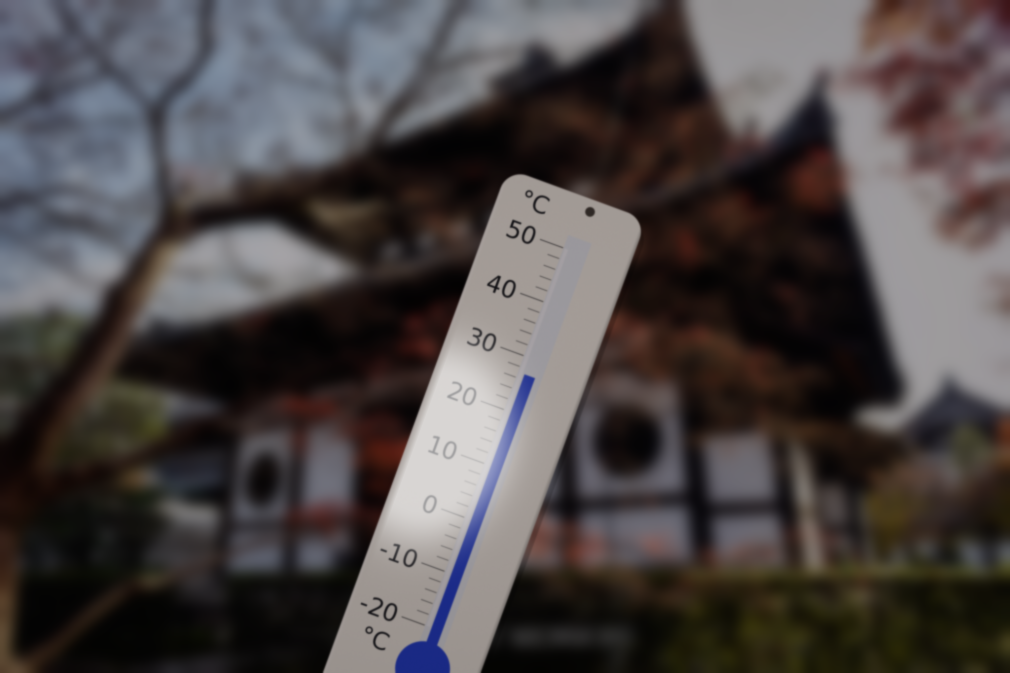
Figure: 27 °C
